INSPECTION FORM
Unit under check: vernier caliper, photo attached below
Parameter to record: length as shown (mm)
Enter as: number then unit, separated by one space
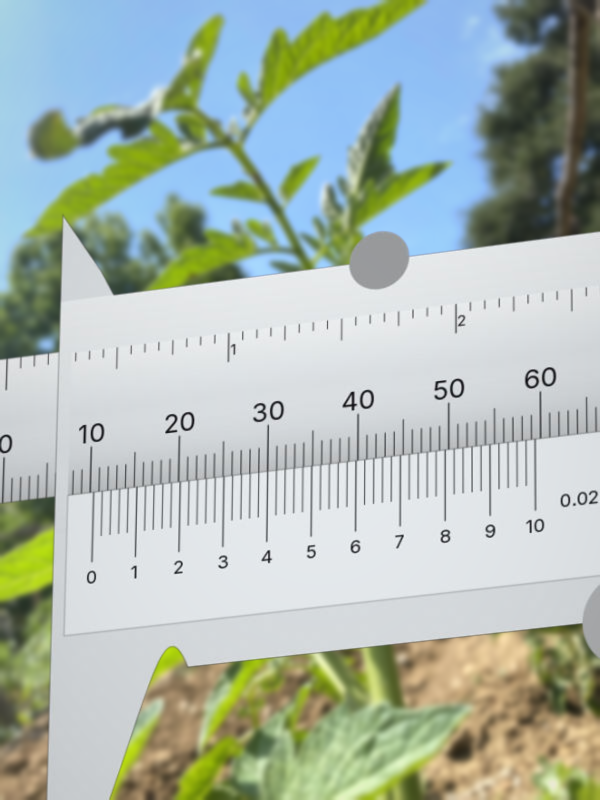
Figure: 10.4 mm
